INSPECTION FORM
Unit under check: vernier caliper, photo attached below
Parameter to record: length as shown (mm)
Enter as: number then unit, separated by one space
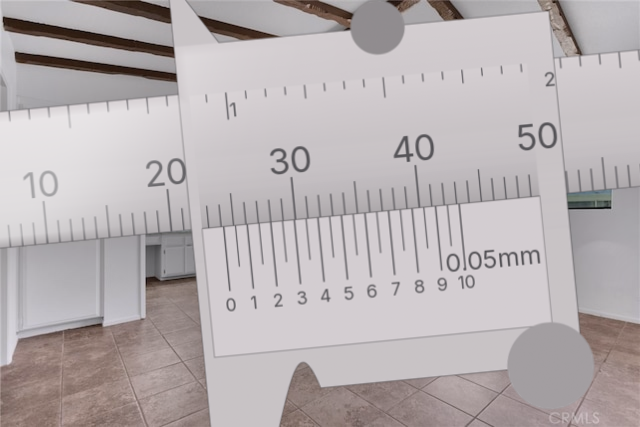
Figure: 24.2 mm
